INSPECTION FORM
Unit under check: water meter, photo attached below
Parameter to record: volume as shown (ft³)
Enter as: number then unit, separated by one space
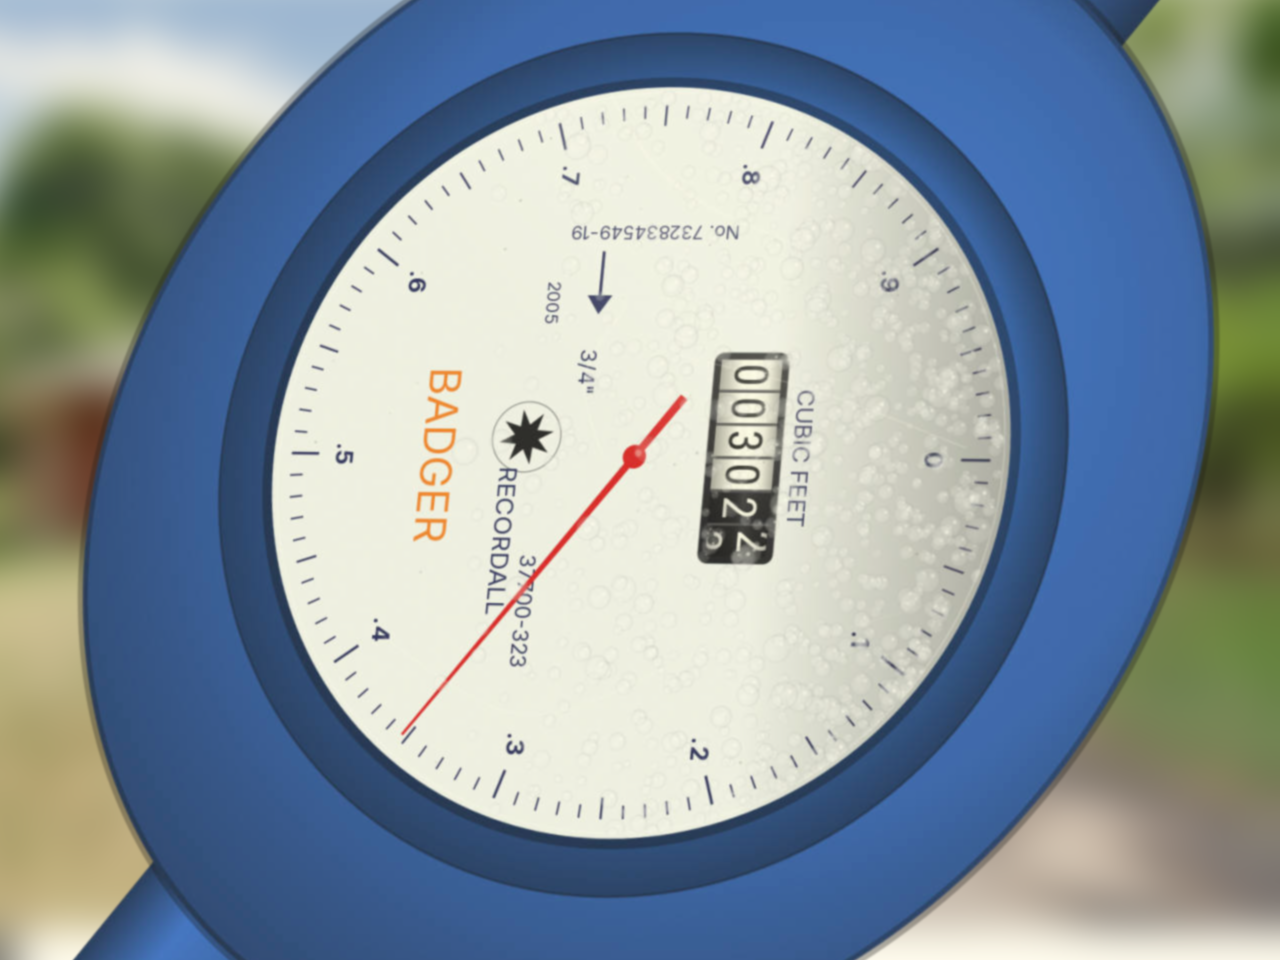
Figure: 3022.35 ft³
